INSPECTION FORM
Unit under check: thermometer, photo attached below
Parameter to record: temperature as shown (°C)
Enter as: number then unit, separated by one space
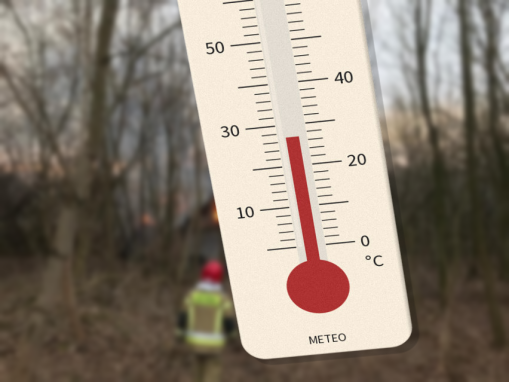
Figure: 27 °C
